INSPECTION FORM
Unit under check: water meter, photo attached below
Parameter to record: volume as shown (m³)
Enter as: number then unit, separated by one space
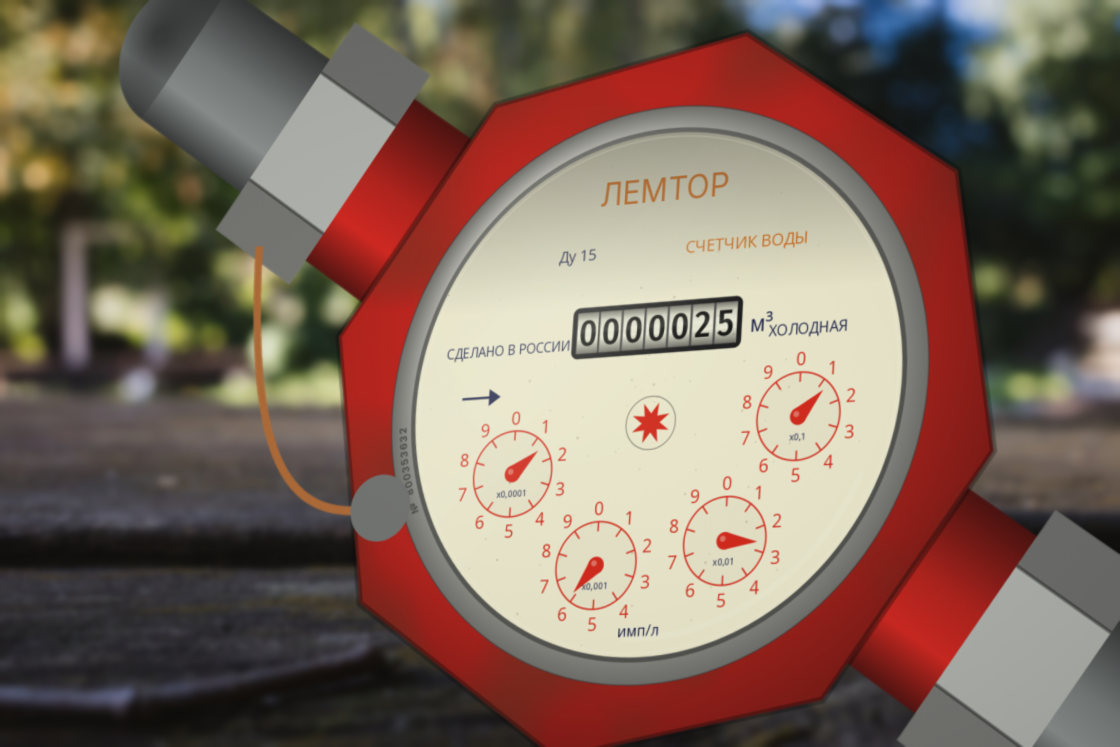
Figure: 25.1261 m³
